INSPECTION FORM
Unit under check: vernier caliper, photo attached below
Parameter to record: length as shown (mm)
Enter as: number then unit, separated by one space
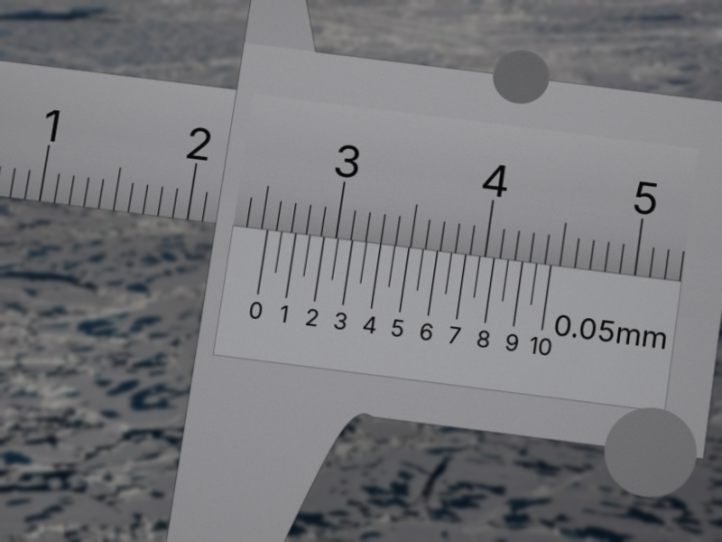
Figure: 25.4 mm
